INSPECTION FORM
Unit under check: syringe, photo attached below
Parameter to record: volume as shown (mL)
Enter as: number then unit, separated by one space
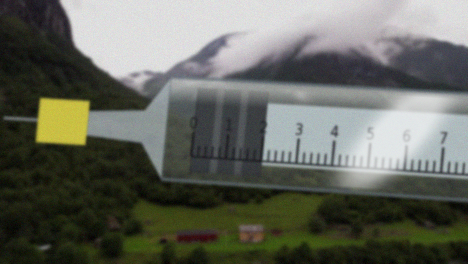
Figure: 0 mL
